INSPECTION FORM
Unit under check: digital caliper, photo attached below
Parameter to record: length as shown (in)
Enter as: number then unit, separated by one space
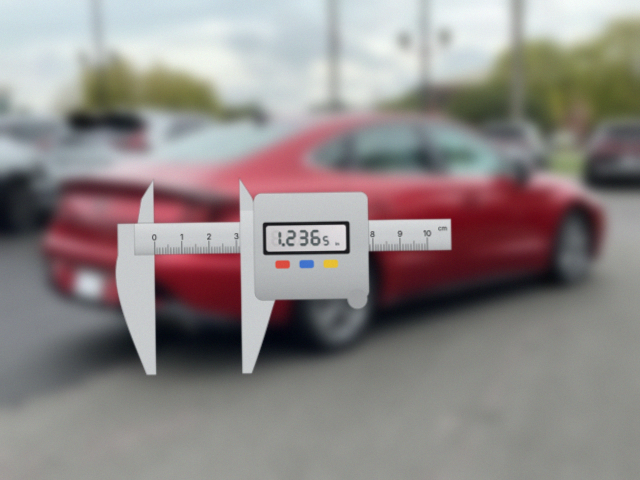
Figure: 1.2365 in
